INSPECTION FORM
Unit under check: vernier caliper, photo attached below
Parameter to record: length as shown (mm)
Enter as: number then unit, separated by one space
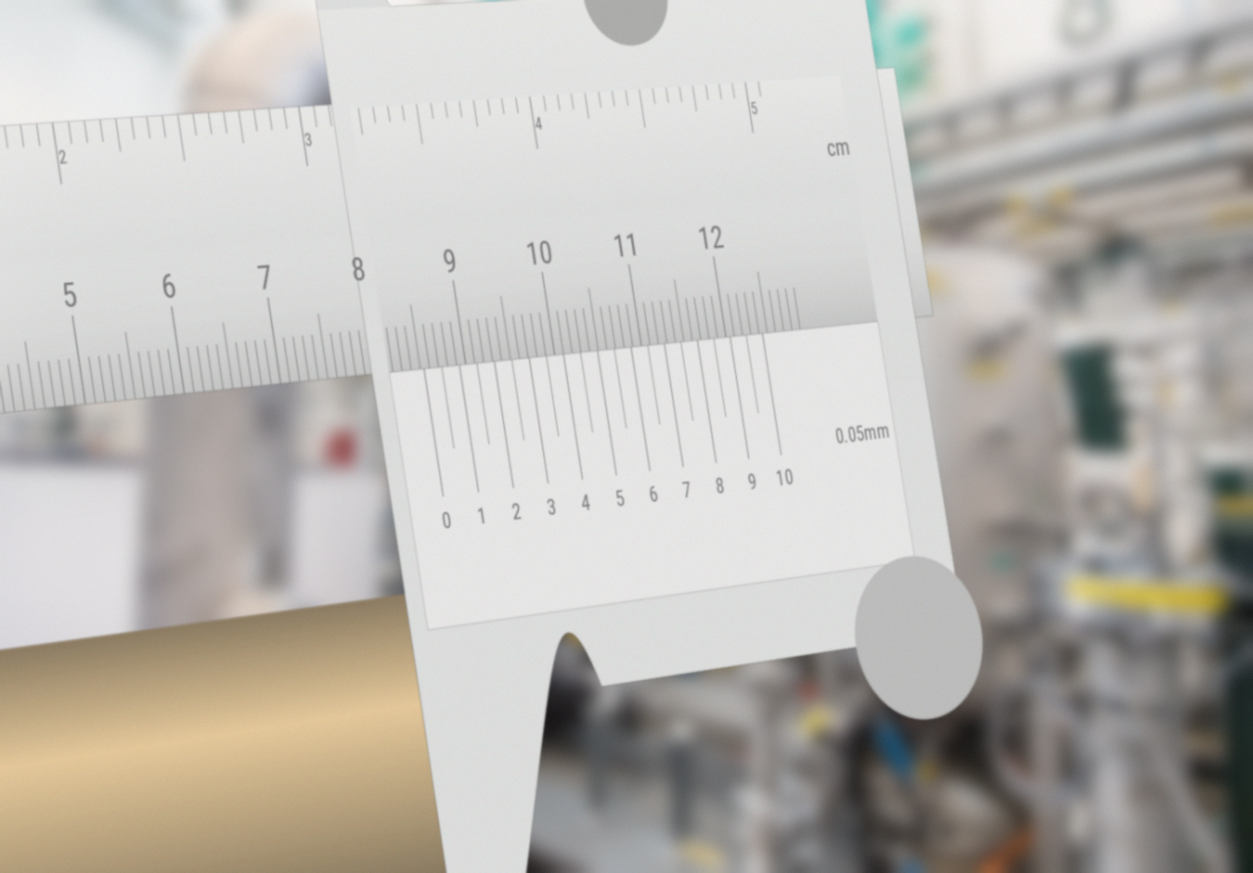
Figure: 85.4 mm
